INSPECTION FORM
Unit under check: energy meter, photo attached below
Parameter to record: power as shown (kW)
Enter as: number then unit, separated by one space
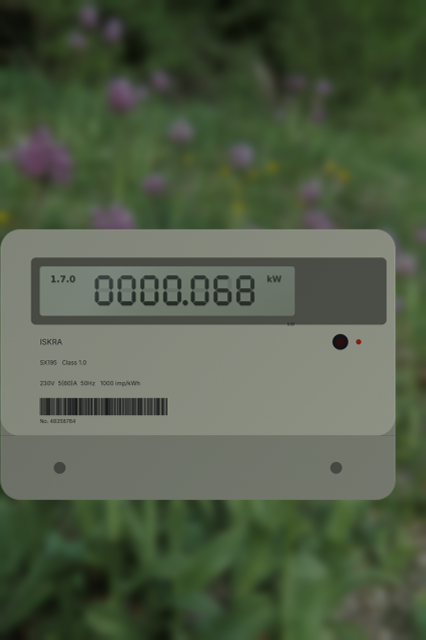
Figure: 0.068 kW
